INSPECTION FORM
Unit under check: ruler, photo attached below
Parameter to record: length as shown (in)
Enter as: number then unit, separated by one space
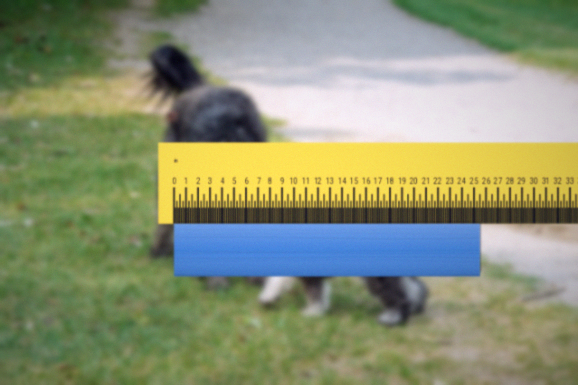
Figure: 25.5 in
